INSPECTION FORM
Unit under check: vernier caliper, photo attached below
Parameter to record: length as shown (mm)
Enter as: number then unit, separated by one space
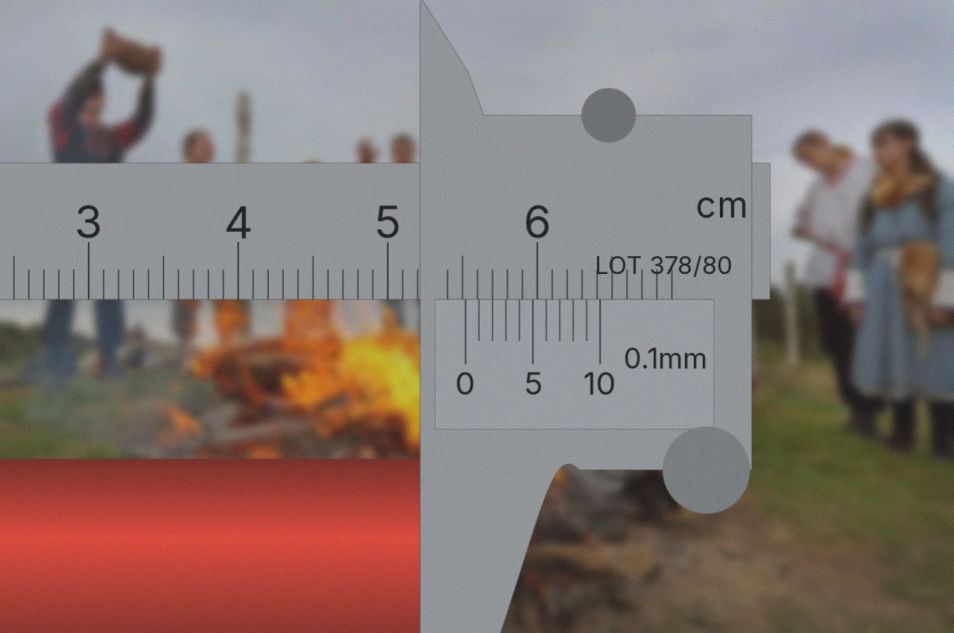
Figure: 55.2 mm
